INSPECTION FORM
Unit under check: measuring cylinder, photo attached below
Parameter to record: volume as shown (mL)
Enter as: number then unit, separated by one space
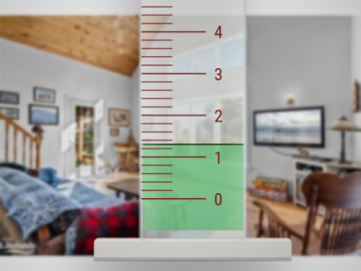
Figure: 1.3 mL
